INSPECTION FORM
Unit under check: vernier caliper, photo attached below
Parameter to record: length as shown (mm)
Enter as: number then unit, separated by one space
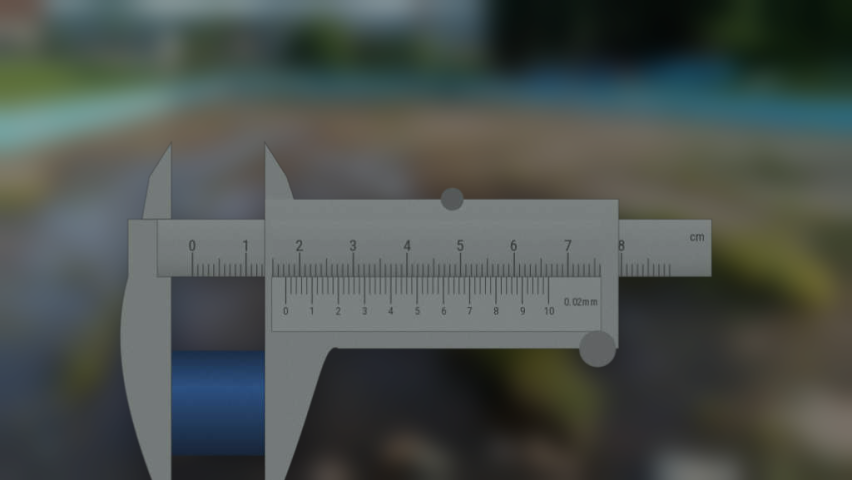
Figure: 17.4 mm
